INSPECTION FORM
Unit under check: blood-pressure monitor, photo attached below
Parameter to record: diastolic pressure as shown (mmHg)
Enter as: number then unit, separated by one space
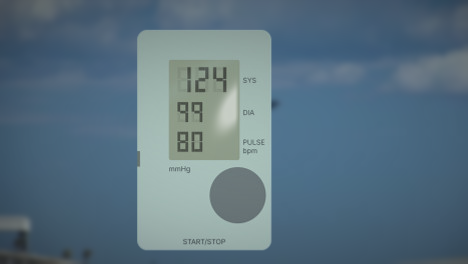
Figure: 99 mmHg
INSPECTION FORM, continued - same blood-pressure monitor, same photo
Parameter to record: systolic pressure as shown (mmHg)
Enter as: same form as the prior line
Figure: 124 mmHg
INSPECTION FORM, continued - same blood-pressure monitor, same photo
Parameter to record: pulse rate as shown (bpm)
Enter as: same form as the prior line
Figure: 80 bpm
